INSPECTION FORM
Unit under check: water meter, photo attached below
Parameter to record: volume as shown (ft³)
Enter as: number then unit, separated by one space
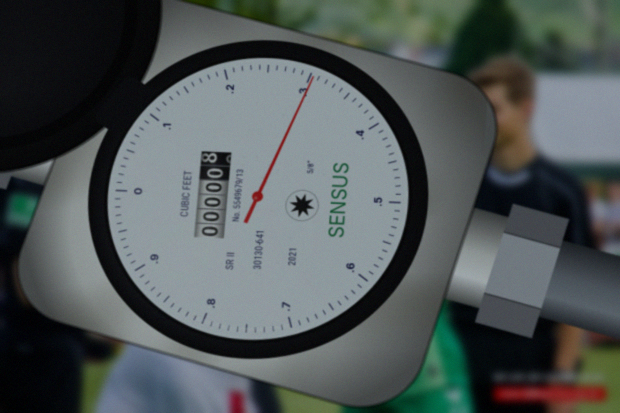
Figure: 8.30 ft³
